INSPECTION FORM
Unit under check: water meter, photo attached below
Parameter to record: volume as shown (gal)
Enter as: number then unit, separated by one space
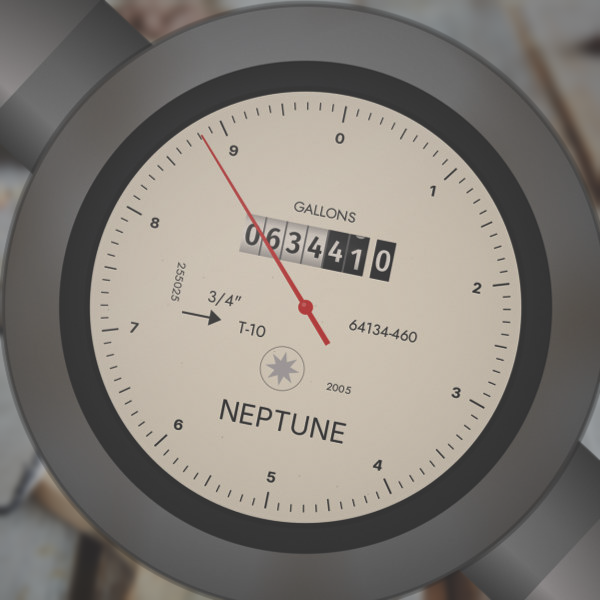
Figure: 634408.8 gal
